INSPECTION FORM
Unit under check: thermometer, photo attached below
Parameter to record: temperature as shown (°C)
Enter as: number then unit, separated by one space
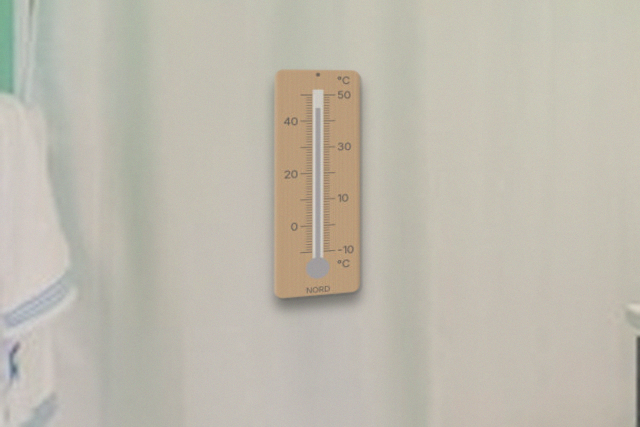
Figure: 45 °C
